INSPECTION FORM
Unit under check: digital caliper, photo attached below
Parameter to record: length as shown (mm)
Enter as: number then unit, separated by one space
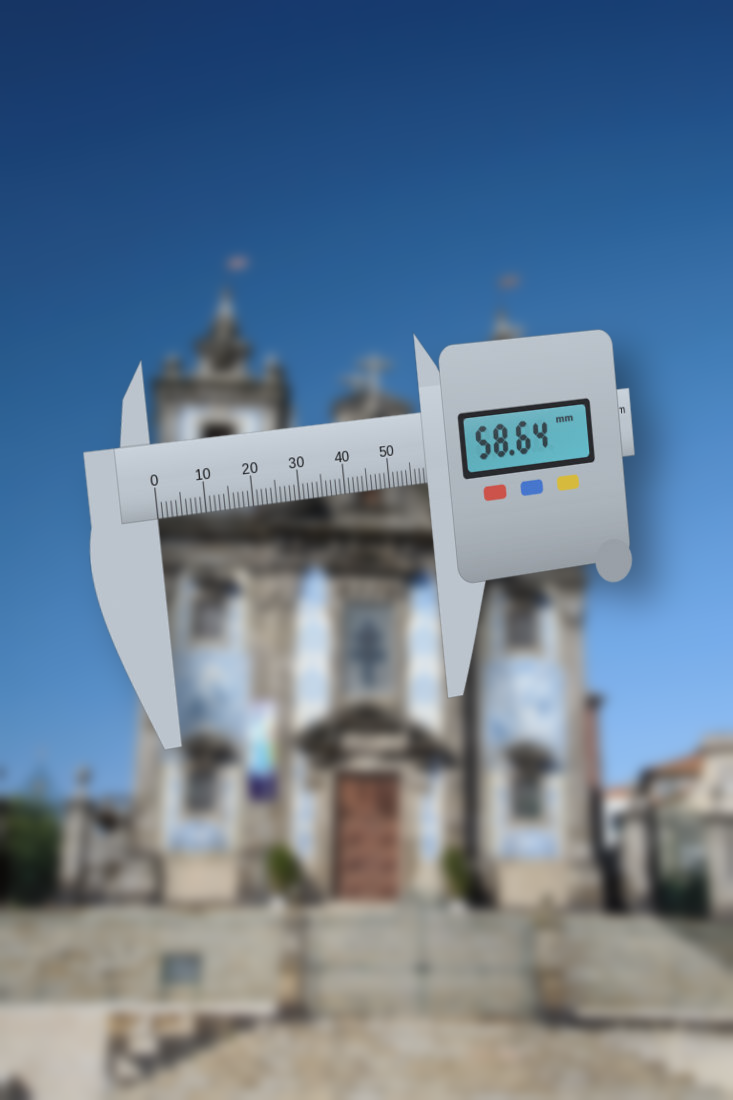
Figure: 58.64 mm
